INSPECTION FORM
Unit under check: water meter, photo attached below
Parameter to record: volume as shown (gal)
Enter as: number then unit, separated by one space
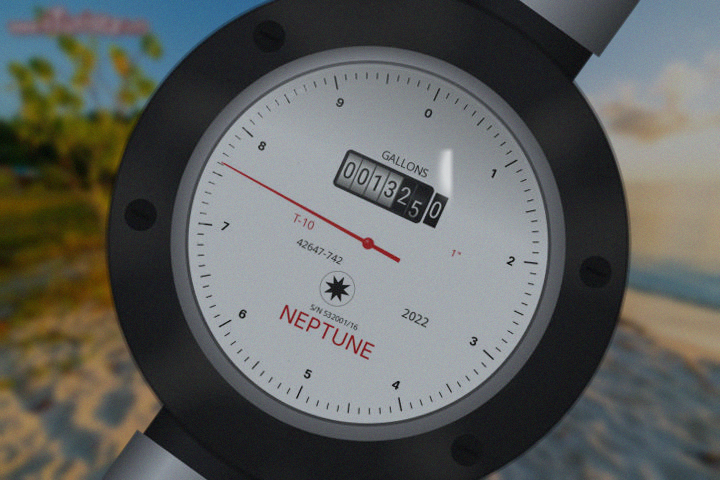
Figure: 13247.6 gal
